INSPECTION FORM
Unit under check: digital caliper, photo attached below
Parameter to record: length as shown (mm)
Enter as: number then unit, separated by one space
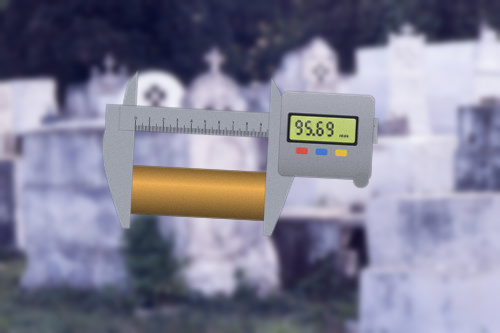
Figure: 95.69 mm
